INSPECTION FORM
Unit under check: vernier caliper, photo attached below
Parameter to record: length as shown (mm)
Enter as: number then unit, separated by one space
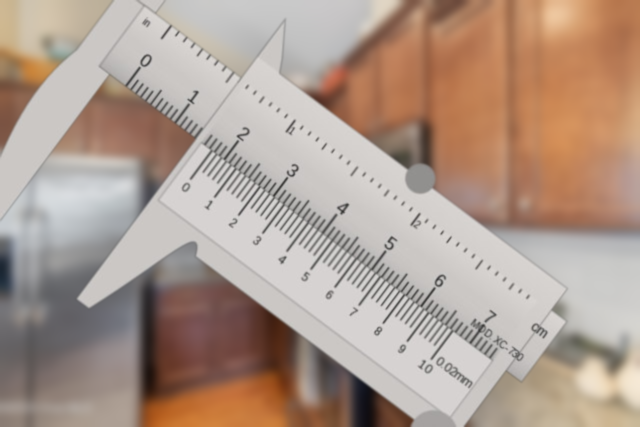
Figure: 17.5 mm
